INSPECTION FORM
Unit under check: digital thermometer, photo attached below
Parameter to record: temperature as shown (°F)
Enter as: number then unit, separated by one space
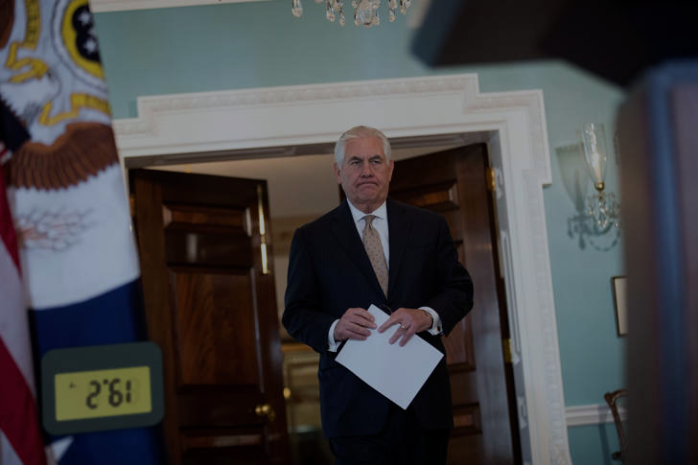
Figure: 19.2 °F
